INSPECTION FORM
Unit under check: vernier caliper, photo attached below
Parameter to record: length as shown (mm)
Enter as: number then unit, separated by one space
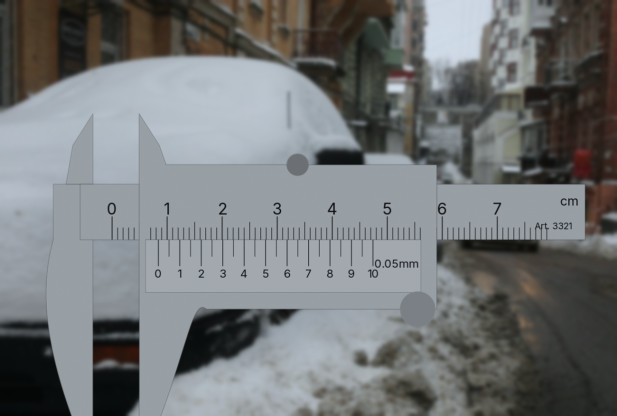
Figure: 8.4 mm
